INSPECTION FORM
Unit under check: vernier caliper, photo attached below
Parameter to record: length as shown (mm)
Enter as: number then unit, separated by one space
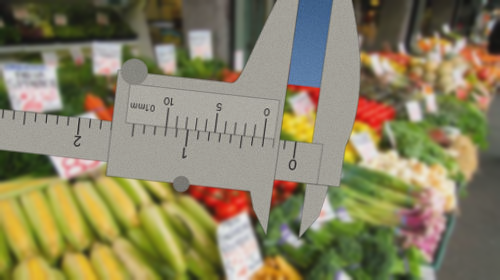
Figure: 3.0 mm
